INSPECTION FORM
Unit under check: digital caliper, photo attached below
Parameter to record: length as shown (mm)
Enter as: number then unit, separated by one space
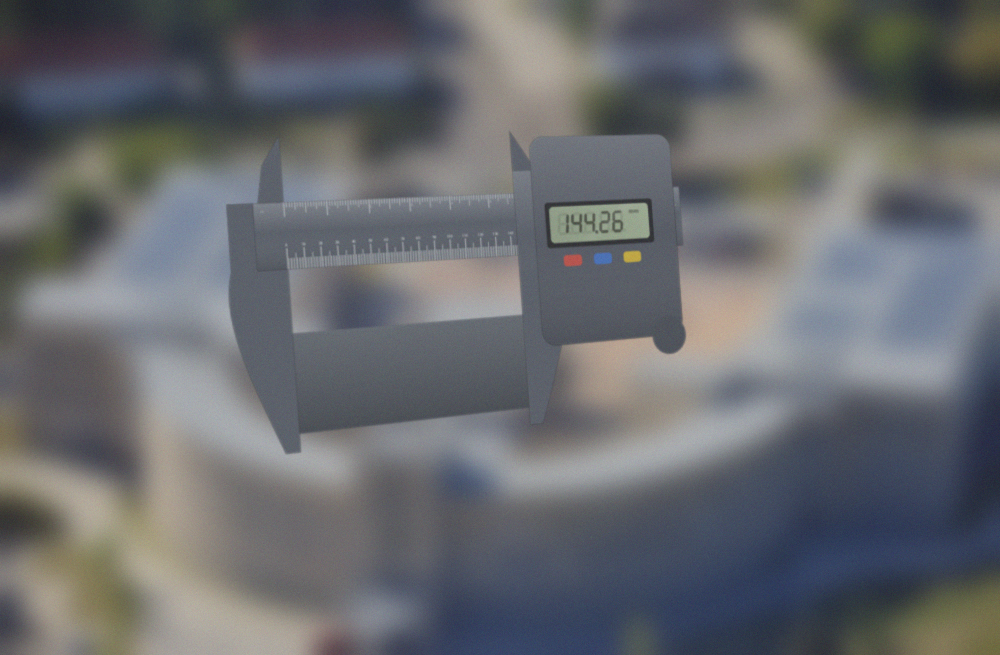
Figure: 144.26 mm
